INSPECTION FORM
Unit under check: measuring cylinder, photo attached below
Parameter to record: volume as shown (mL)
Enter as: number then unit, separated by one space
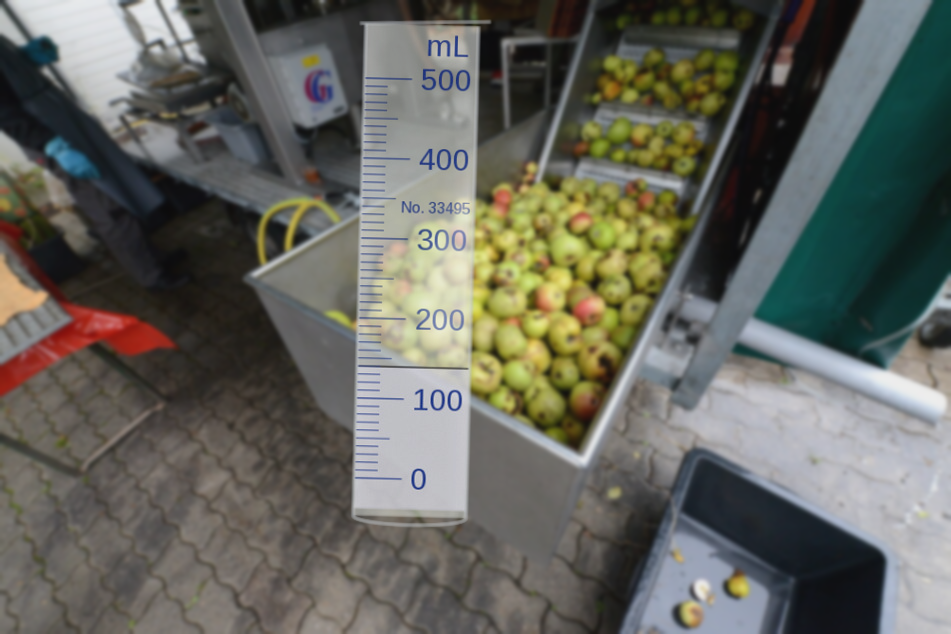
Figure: 140 mL
